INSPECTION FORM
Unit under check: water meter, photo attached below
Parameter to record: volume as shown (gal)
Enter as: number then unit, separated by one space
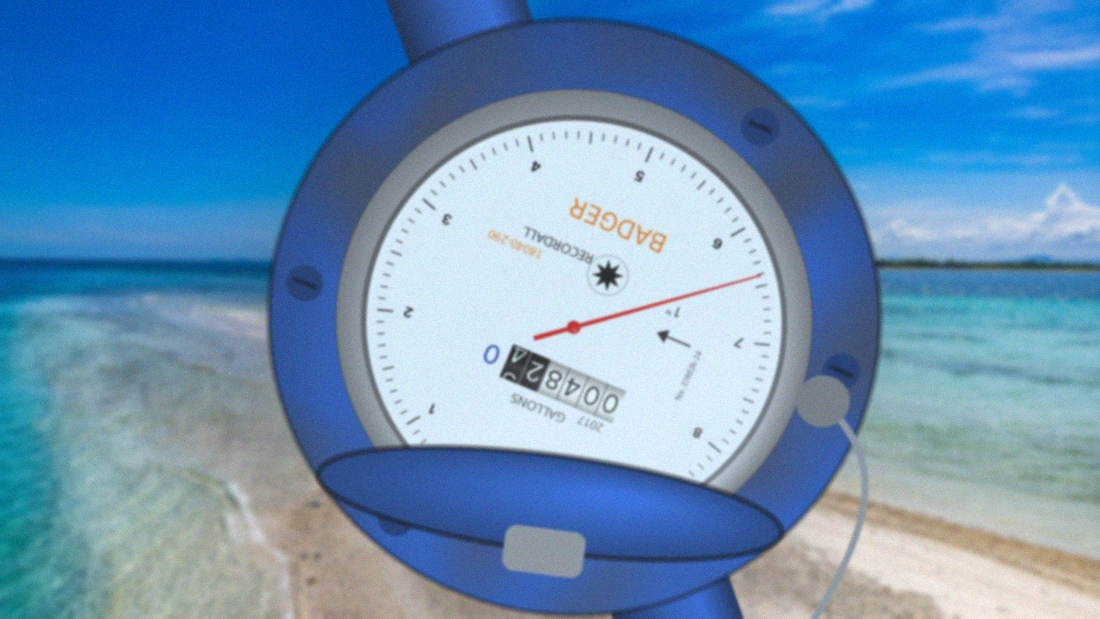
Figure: 48236.4 gal
